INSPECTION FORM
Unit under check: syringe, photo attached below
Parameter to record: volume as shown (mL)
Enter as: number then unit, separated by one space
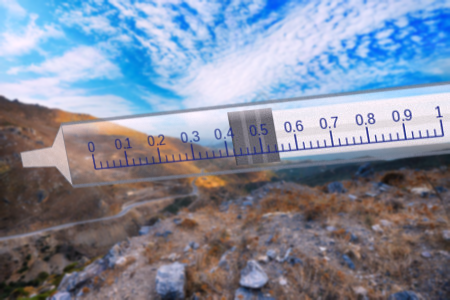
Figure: 0.42 mL
